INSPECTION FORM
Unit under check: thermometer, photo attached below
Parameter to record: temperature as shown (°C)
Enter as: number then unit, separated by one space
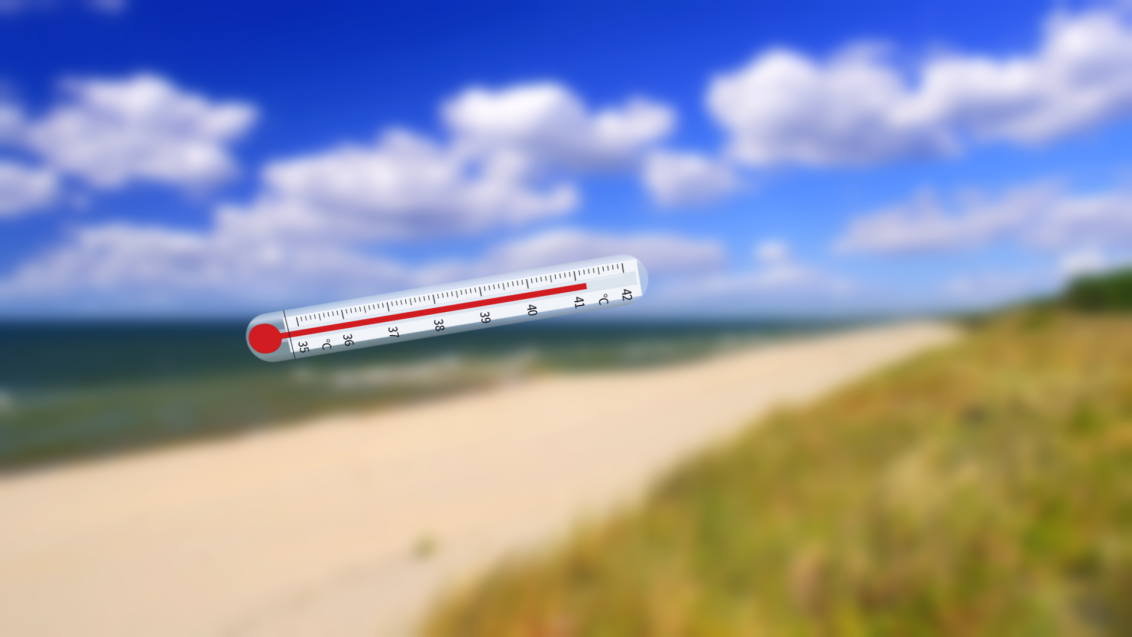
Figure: 41.2 °C
